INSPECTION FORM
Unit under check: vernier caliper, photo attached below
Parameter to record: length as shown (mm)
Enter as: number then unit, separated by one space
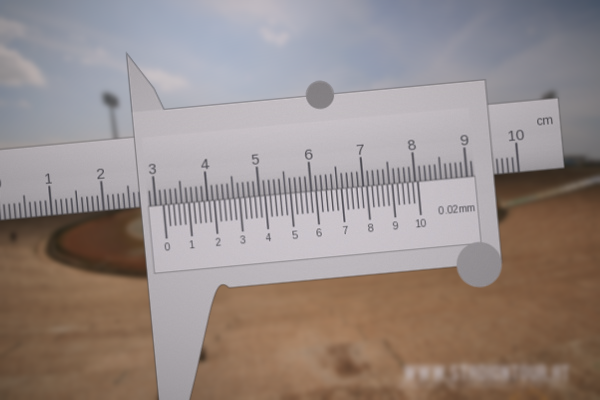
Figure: 31.5 mm
